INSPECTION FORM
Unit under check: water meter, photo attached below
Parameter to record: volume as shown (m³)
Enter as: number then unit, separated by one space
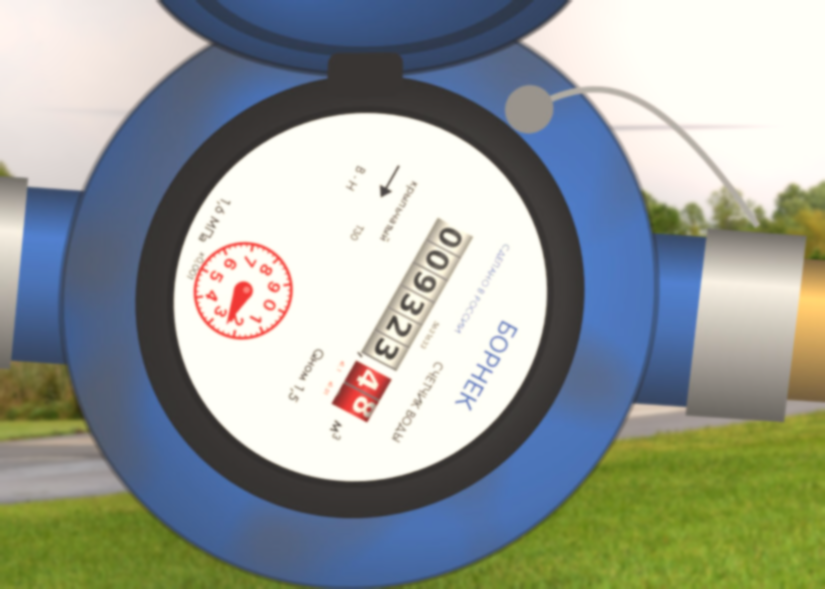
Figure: 9323.482 m³
